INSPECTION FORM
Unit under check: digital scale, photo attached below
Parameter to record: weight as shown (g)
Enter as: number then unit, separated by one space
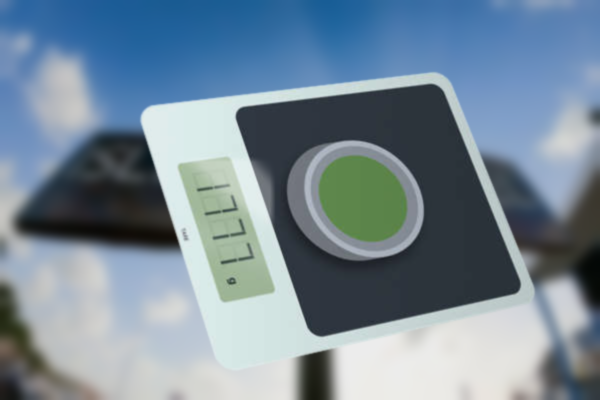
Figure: 1777 g
